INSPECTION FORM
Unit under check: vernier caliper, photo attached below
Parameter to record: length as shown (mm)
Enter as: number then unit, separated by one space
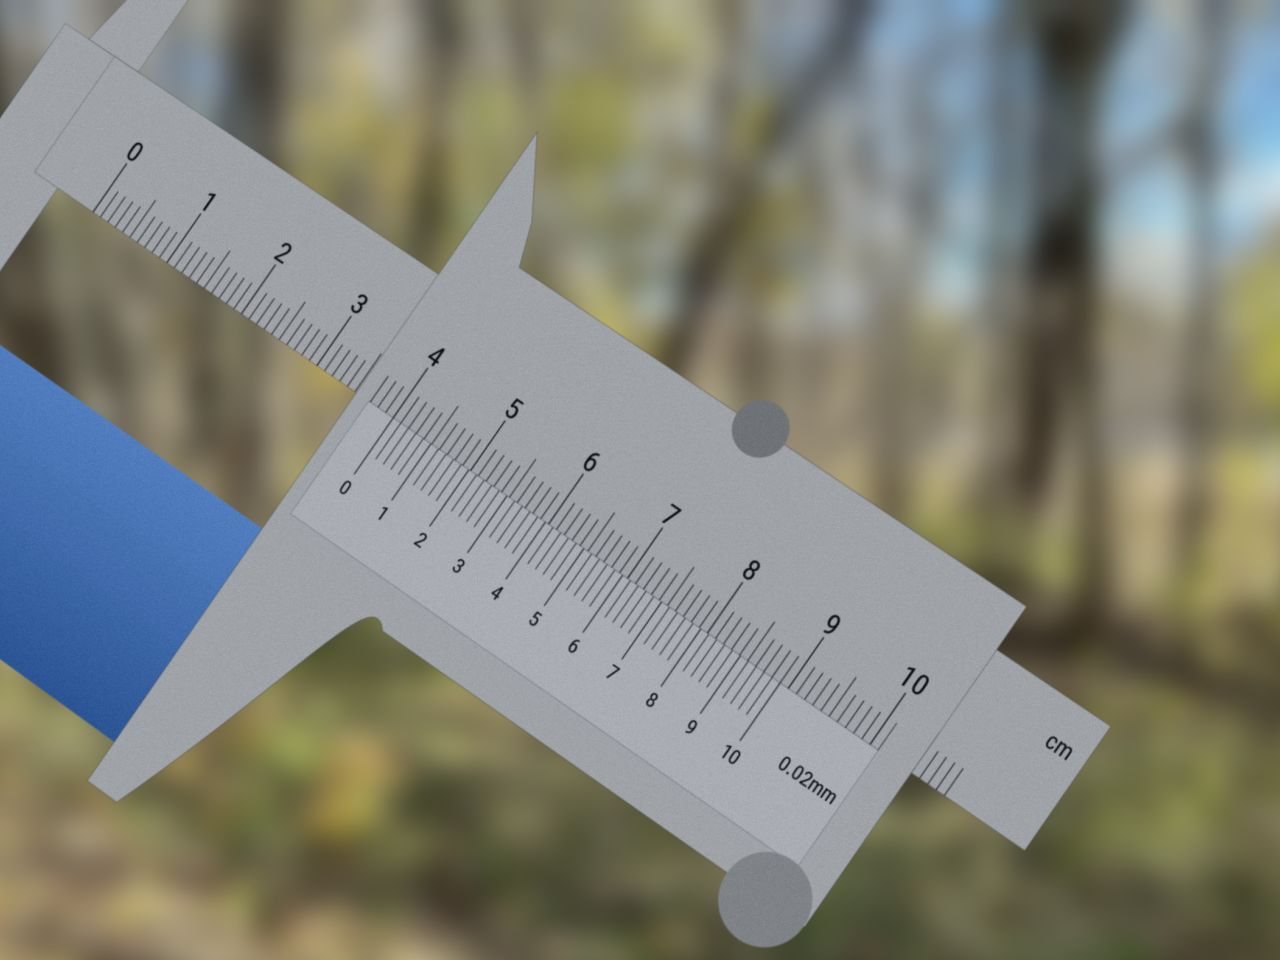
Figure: 40.0 mm
